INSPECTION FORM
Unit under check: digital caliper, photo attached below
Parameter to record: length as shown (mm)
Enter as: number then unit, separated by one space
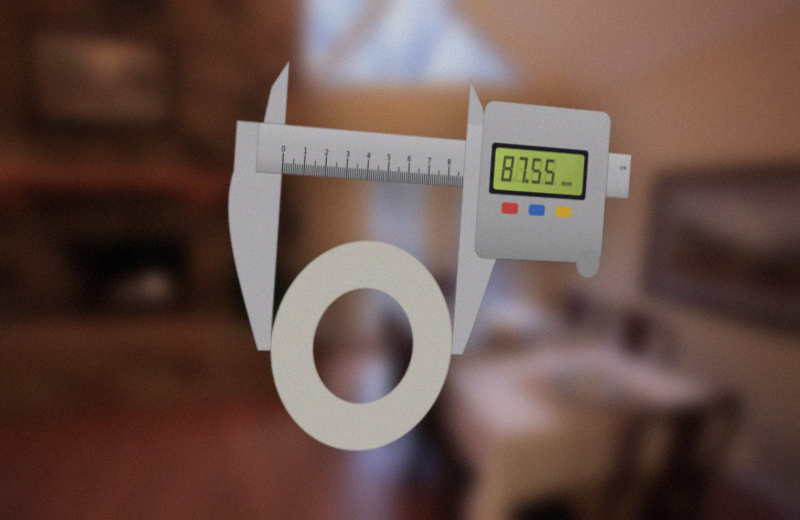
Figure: 87.55 mm
